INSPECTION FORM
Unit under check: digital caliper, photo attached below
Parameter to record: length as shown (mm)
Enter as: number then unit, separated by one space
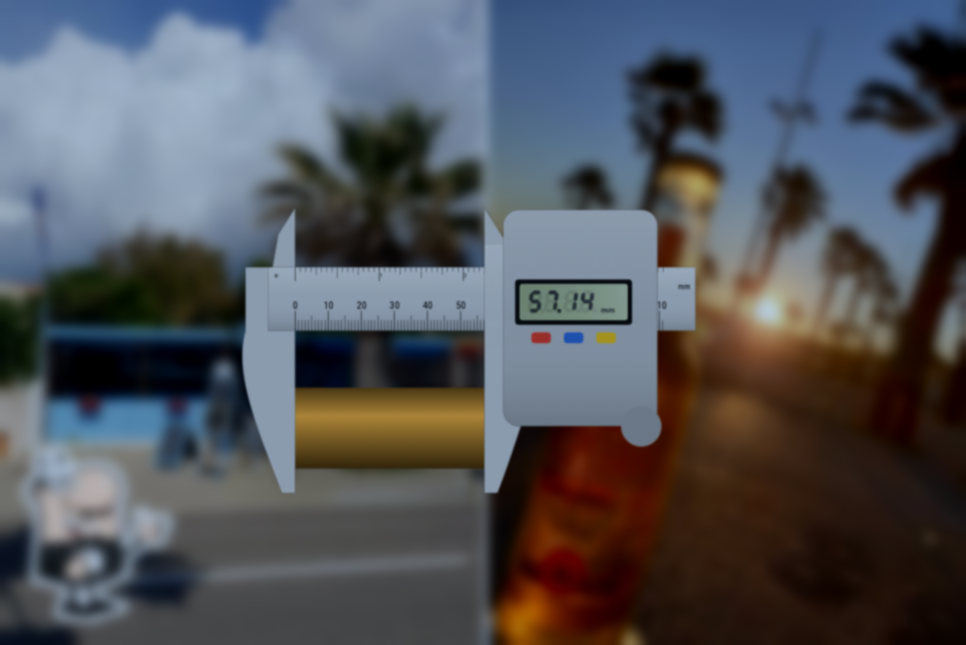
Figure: 57.14 mm
